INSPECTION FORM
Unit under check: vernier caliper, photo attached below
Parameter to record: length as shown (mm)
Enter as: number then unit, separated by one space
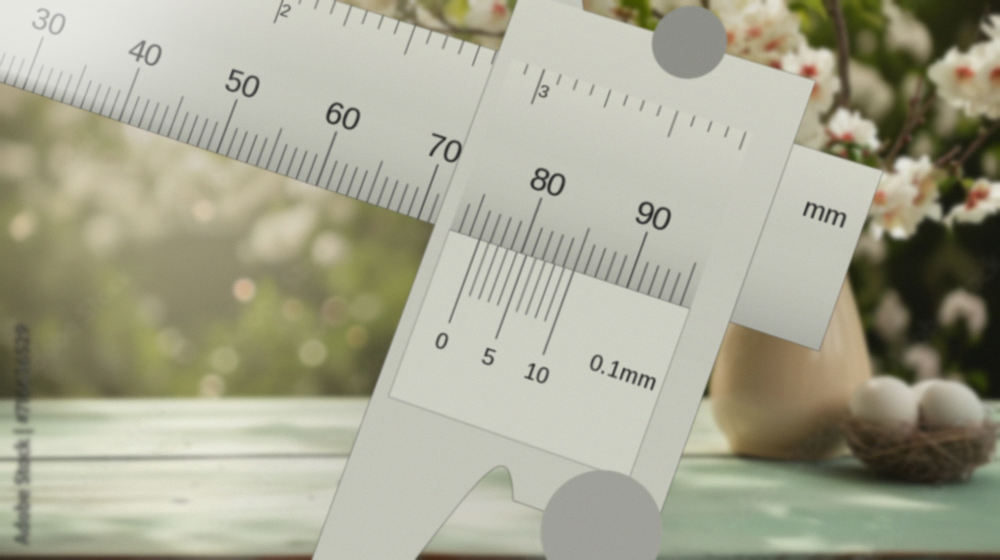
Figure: 76.0 mm
